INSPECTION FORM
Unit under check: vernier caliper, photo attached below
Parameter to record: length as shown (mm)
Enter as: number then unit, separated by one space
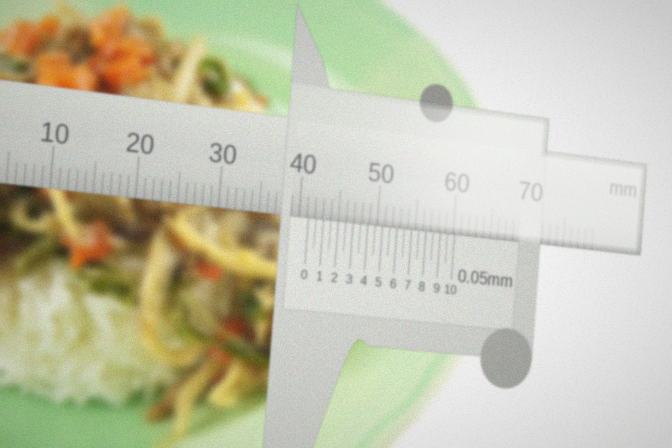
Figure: 41.2 mm
